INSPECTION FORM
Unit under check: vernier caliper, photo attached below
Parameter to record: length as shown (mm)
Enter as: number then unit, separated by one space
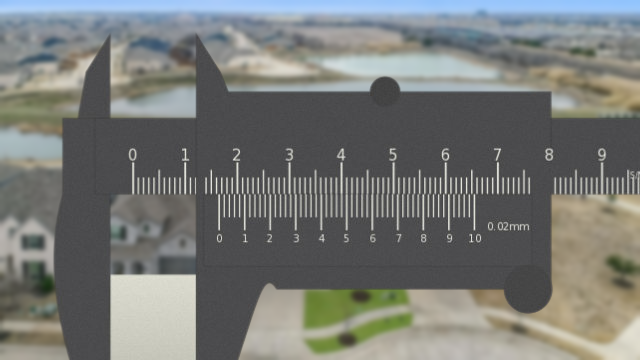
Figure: 16.5 mm
